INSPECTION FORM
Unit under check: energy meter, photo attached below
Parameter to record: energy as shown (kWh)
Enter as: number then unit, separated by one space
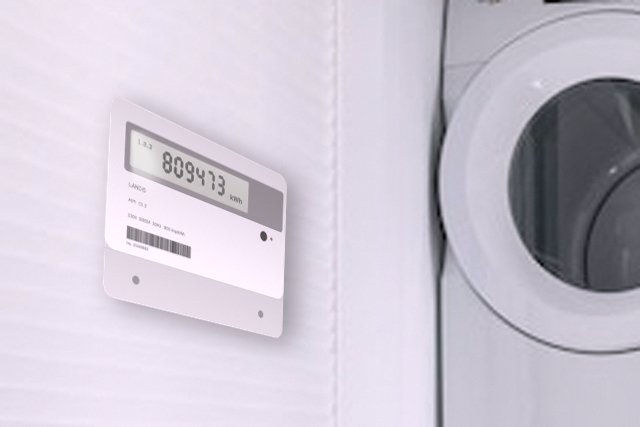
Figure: 809473 kWh
